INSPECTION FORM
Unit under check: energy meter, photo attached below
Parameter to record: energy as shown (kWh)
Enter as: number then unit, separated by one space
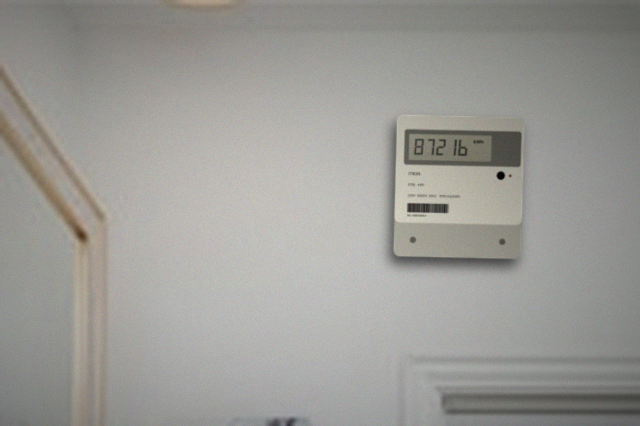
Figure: 87216 kWh
